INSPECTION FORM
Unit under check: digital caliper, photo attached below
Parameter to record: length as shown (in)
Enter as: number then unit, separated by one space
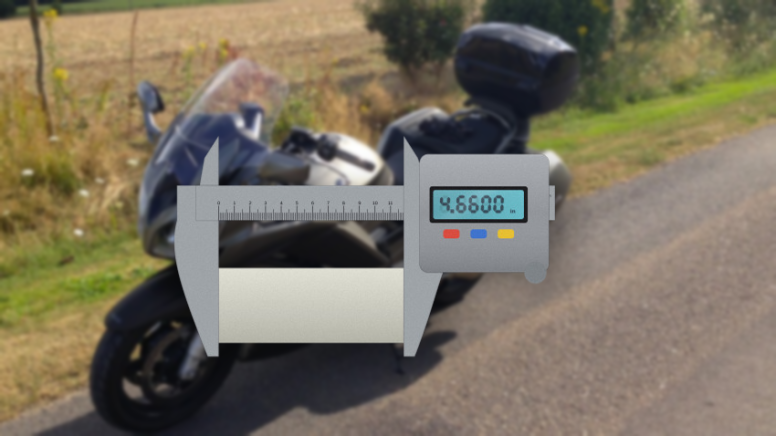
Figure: 4.6600 in
